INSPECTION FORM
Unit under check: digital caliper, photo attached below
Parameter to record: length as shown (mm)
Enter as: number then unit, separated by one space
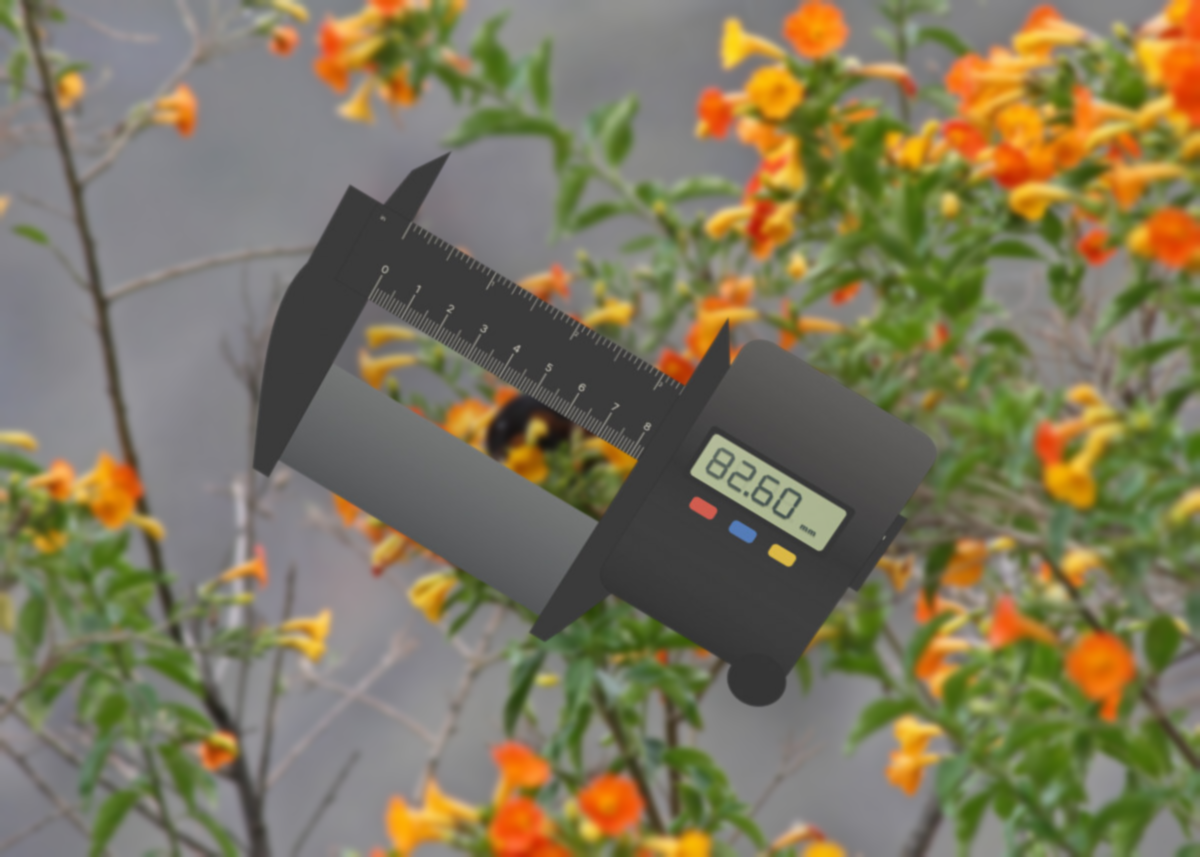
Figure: 82.60 mm
